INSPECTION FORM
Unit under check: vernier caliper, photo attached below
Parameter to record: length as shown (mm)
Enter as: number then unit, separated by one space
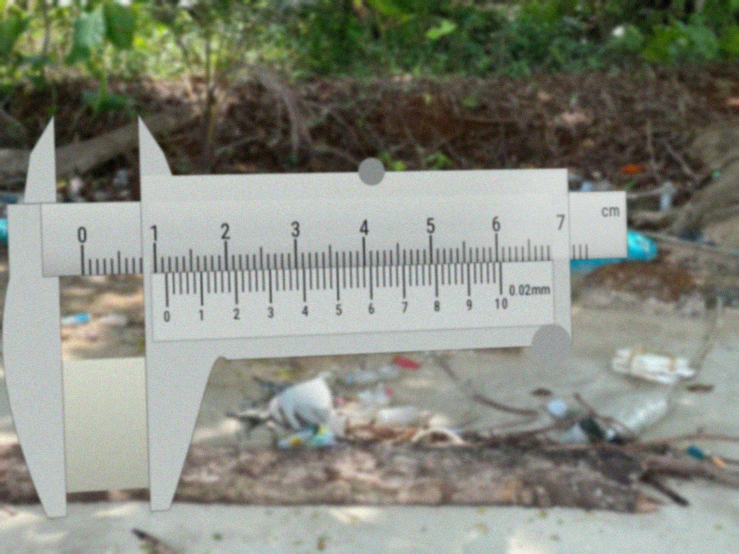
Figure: 11.5 mm
